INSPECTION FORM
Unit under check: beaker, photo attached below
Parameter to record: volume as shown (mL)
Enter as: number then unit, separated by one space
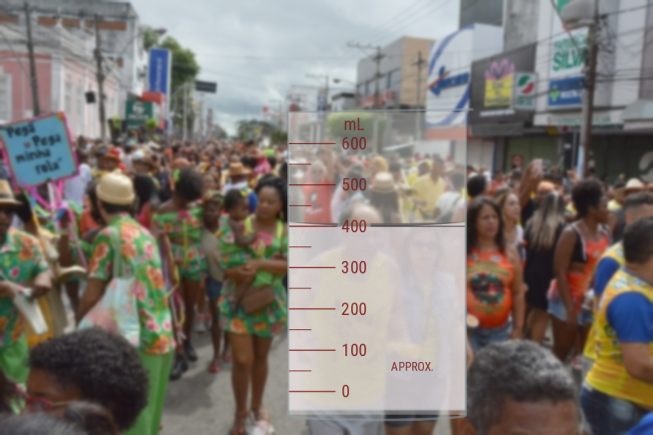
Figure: 400 mL
